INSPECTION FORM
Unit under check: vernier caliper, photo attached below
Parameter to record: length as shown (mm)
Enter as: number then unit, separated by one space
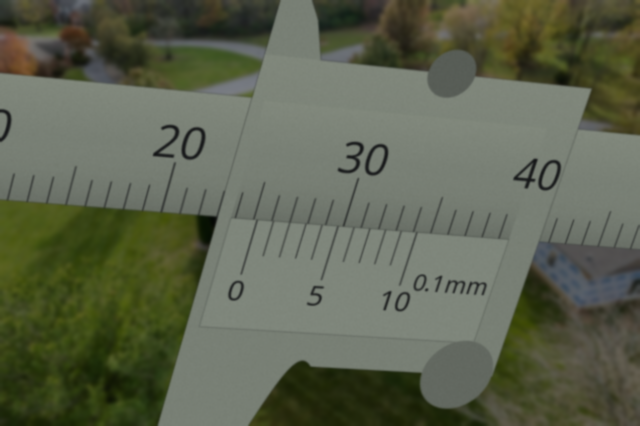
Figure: 25.2 mm
